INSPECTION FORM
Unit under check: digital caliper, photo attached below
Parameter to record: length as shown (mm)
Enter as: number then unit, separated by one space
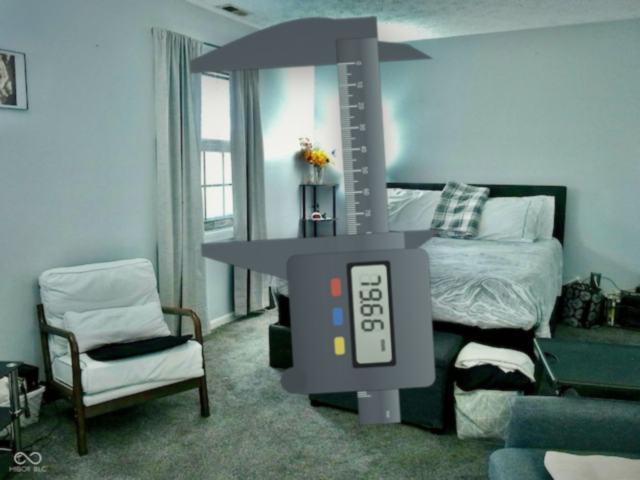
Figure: 79.66 mm
